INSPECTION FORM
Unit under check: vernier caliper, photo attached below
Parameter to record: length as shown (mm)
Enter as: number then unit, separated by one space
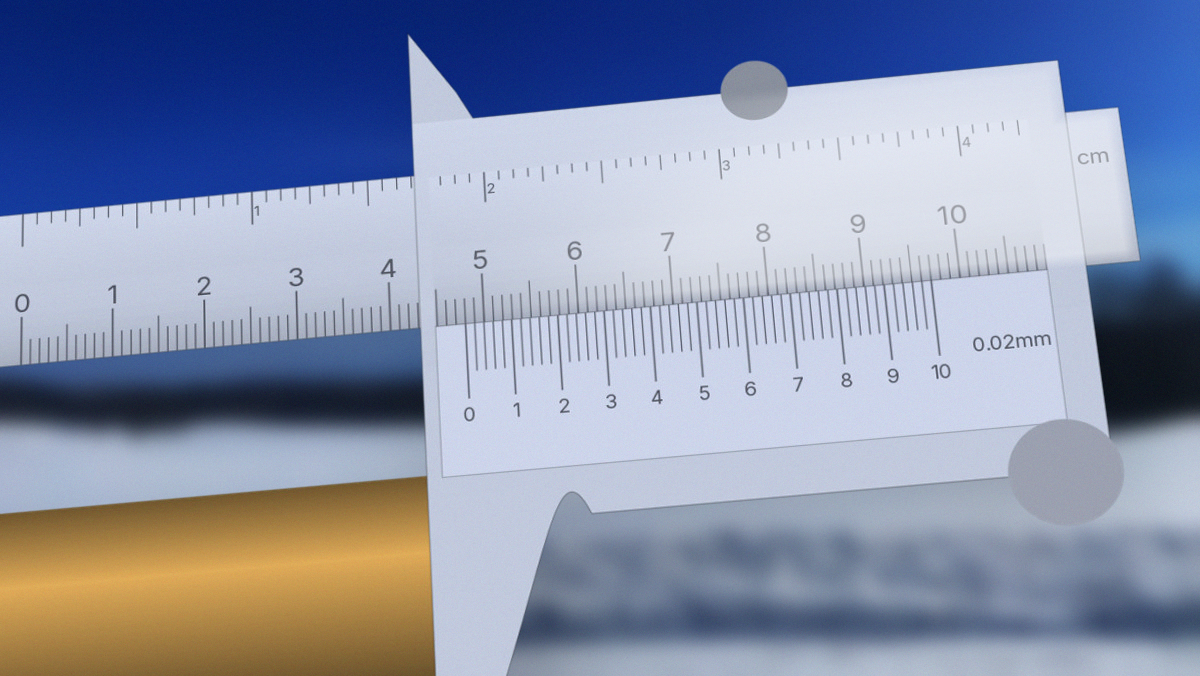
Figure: 48.0 mm
